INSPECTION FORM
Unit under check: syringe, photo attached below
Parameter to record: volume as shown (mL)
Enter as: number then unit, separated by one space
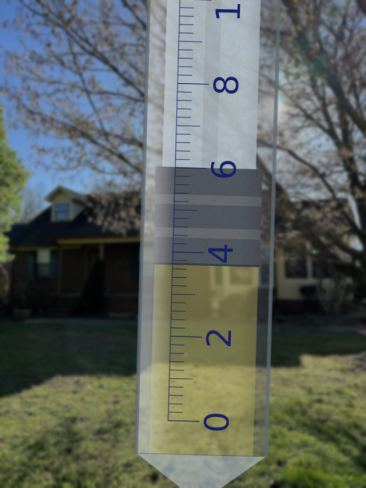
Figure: 3.7 mL
